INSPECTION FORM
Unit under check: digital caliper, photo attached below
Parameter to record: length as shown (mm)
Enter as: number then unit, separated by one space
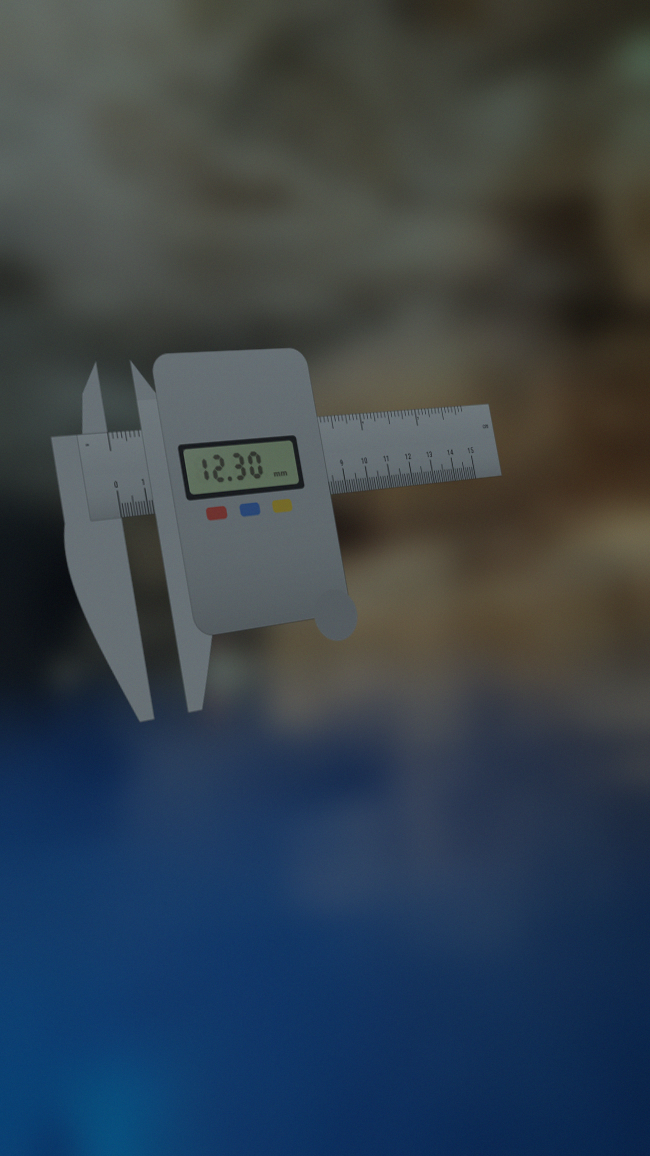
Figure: 12.30 mm
